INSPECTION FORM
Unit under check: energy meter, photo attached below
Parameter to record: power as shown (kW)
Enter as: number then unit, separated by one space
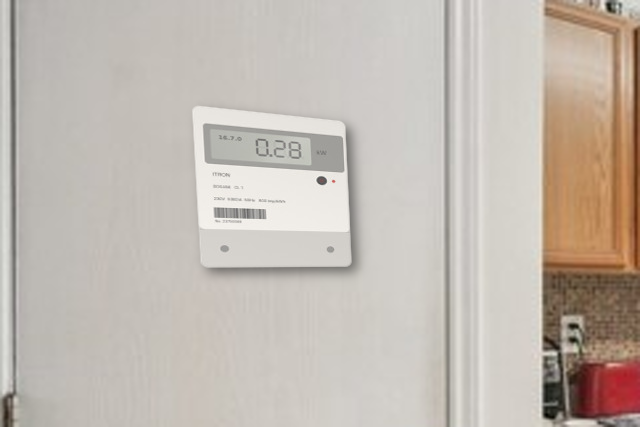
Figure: 0.28 kW
